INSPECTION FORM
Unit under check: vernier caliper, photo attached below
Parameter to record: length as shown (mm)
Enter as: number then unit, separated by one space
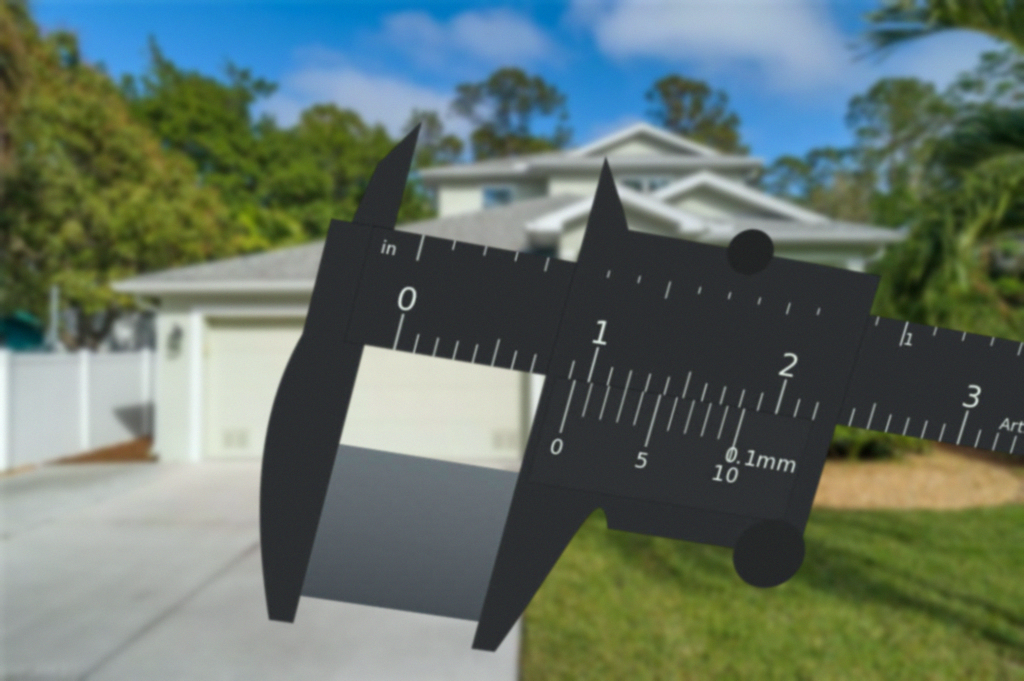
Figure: 9.3 mm
